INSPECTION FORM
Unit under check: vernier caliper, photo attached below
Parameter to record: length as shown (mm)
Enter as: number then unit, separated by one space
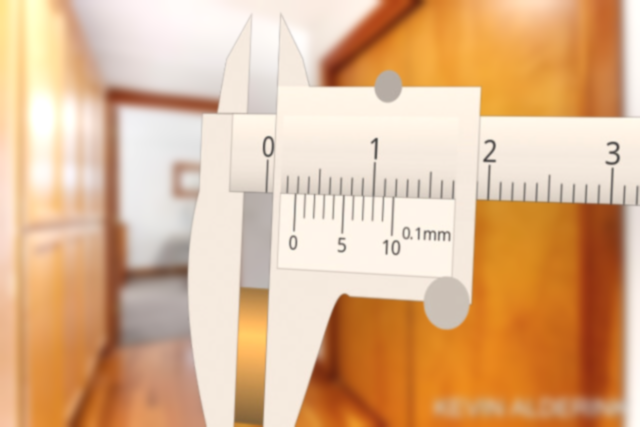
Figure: 2.8 mm
